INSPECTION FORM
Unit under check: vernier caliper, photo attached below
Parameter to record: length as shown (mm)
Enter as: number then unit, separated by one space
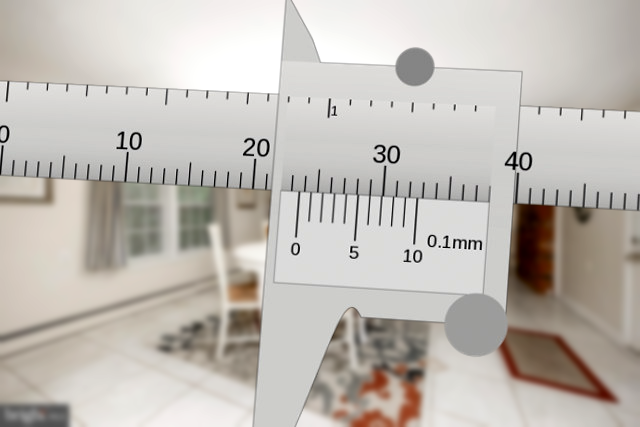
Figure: 23.6 mm
